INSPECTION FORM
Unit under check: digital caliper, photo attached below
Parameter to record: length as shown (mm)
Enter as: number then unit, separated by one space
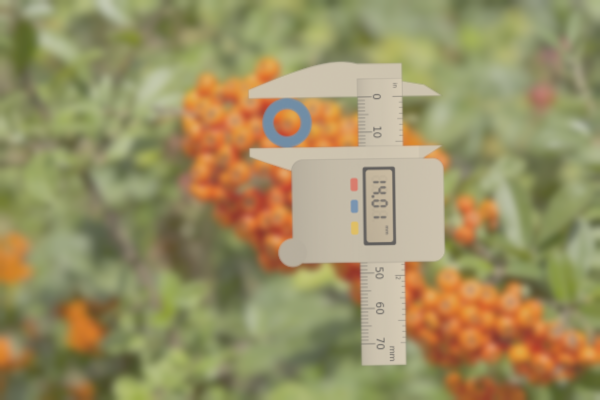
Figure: 14.01 mm
